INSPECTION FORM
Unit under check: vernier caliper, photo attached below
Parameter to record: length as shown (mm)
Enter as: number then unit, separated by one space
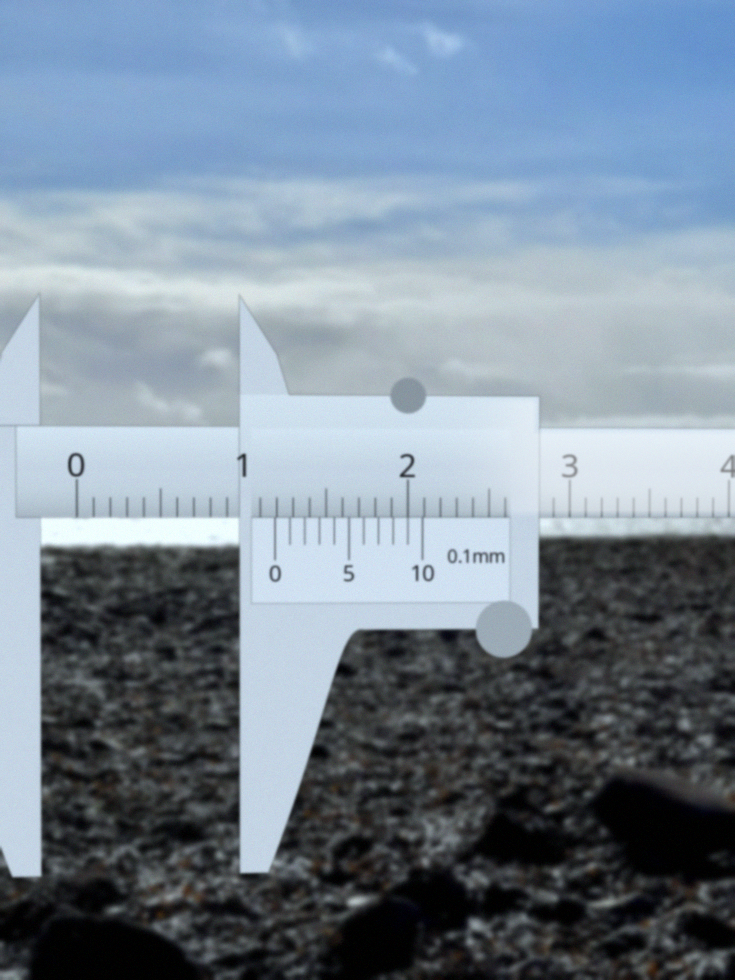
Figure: 11.9 mm
